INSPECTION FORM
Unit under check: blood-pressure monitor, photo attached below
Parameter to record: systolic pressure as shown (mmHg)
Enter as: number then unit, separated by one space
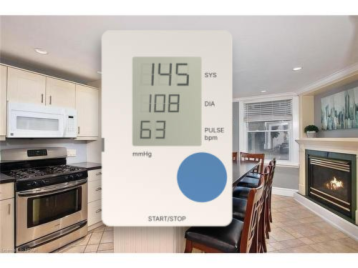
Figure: 145 mmHg
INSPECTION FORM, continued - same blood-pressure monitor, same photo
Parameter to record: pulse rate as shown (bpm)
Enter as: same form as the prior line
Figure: 63 bpm
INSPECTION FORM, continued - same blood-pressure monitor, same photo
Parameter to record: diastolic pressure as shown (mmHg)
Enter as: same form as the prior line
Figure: 108 mmHg
